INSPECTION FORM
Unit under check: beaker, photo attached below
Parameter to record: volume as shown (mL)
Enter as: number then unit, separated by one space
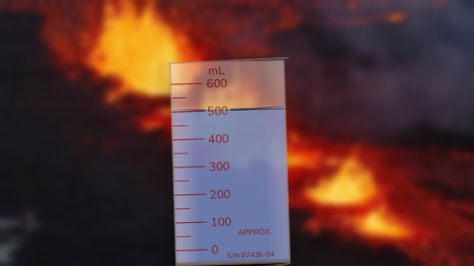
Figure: 500 mL
